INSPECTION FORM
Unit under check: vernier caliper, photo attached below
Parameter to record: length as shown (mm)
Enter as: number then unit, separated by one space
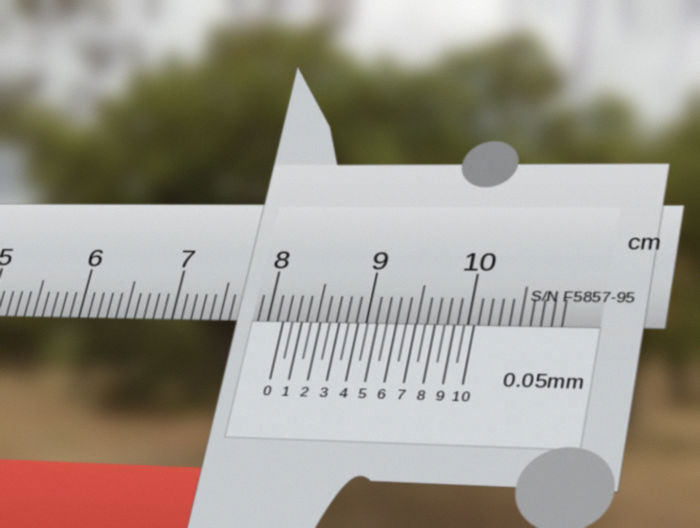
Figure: 81.6 mm
